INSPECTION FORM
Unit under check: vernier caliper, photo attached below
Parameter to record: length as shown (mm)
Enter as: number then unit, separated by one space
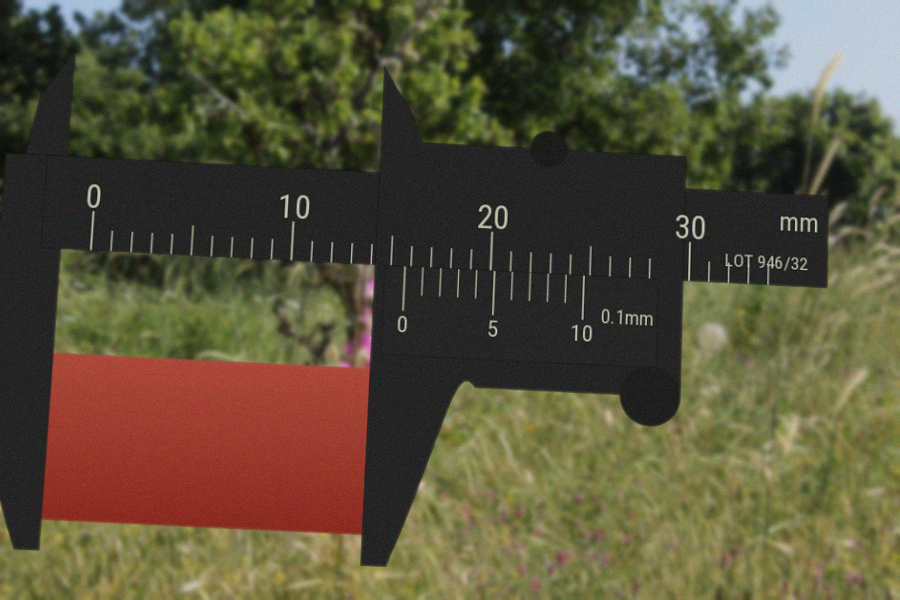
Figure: 15.7 mm
